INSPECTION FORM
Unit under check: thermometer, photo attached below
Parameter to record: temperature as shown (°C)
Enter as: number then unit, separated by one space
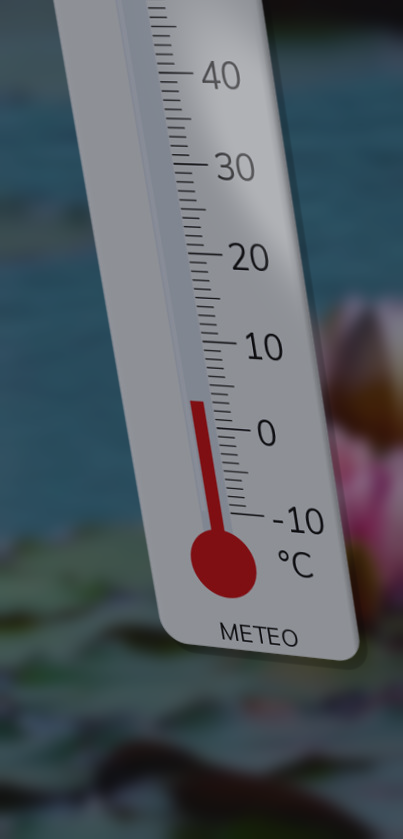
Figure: 3 °C
